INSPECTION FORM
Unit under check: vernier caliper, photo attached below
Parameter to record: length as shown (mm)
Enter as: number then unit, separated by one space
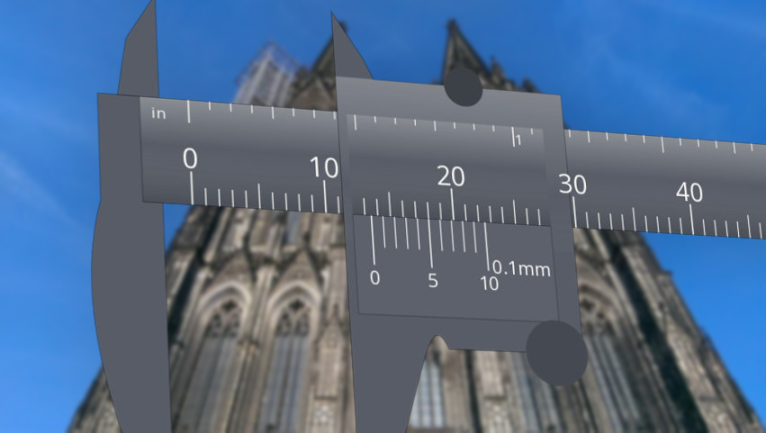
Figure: 13.5 mm
